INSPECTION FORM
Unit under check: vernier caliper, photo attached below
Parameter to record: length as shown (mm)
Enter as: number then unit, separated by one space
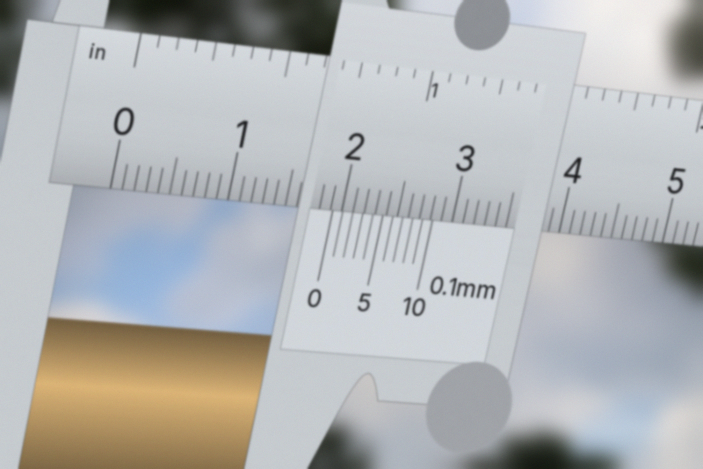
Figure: 19.2 mm
